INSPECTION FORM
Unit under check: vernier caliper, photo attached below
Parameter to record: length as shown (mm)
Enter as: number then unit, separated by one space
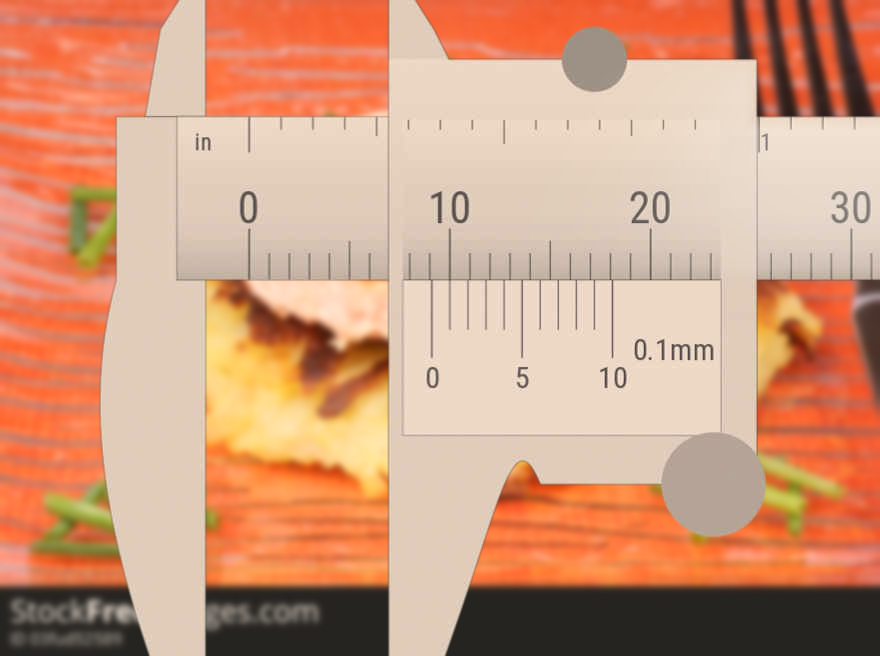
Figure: 9.1 mm
